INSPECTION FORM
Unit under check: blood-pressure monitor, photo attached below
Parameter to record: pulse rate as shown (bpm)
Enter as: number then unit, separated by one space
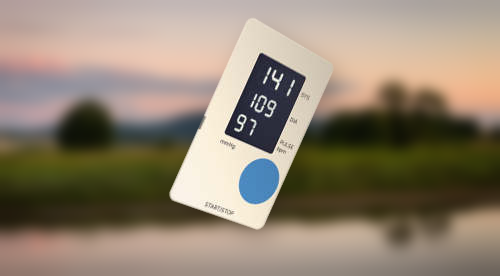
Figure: 97 bpm
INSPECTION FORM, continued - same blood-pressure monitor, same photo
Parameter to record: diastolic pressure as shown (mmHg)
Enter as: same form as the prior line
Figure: 109 mmHg
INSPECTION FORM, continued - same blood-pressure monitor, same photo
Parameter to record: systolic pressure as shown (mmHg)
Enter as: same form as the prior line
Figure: 141 mmHg
